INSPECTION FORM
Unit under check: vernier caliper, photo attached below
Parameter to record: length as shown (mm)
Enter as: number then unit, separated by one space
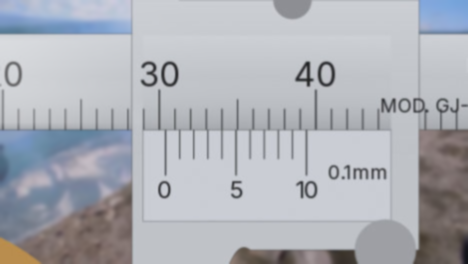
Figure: 30.4 mm
